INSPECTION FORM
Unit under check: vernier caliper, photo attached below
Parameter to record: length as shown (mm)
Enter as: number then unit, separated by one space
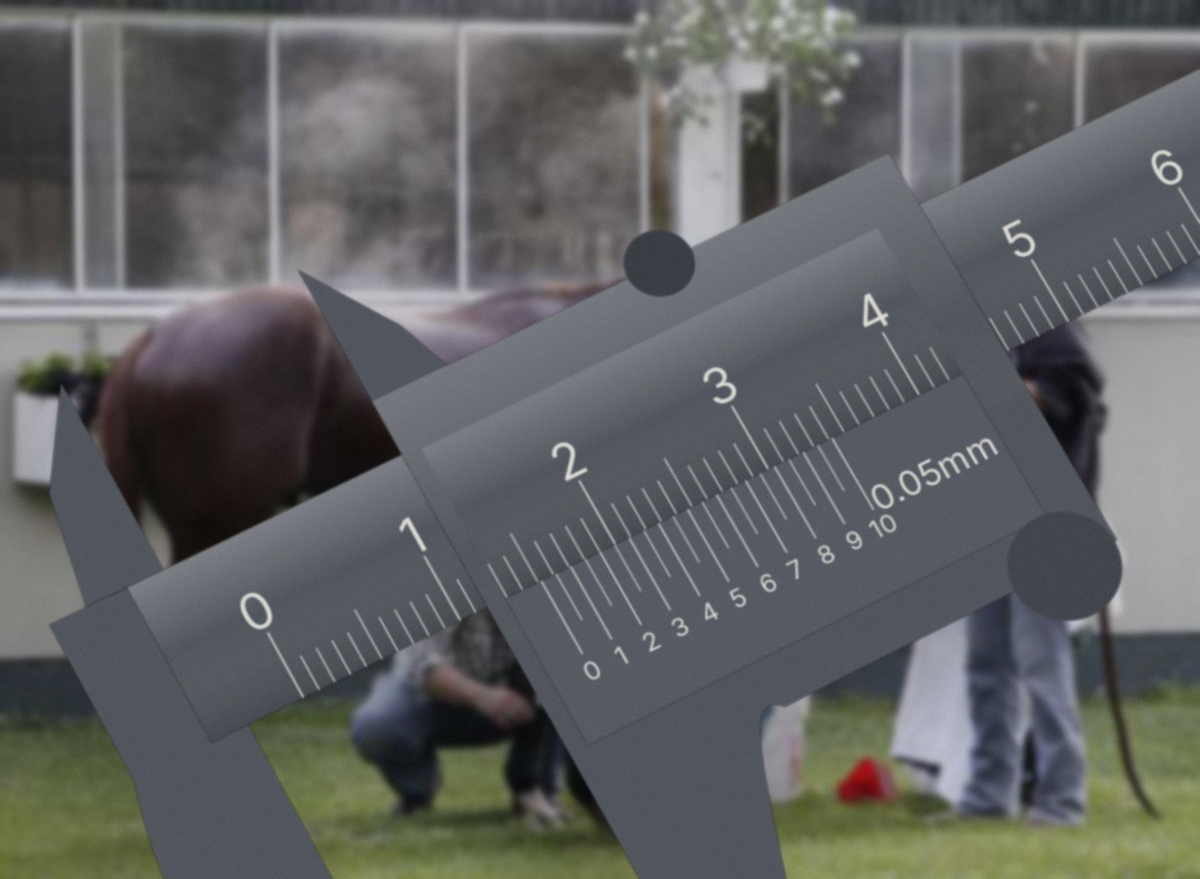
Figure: 15.2 mm
